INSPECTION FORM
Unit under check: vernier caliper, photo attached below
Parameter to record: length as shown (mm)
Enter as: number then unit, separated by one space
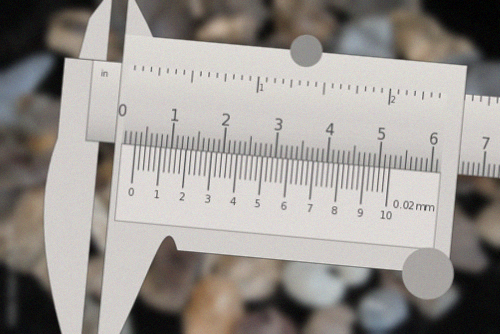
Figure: 3.0 mm
